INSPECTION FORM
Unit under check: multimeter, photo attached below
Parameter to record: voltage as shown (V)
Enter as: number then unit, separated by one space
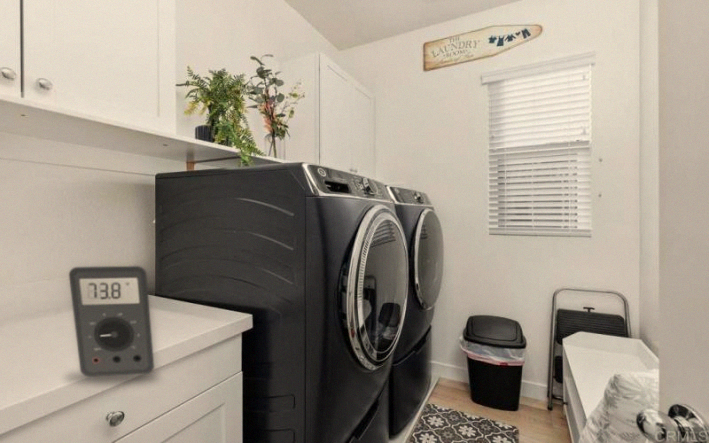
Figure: 73.8 V
